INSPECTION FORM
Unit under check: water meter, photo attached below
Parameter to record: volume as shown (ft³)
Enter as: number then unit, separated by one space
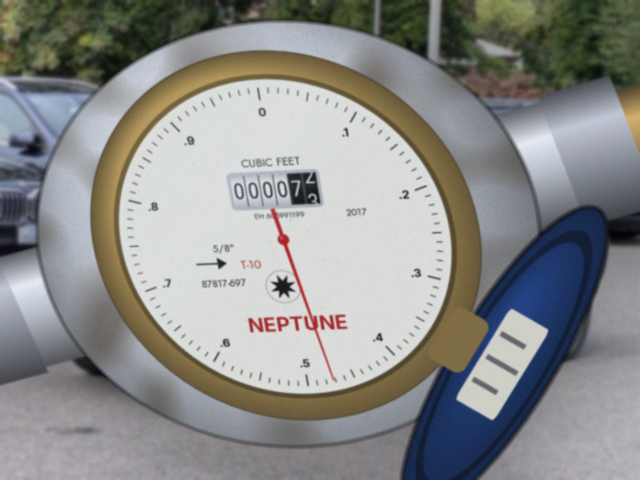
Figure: 72.47 ft³
